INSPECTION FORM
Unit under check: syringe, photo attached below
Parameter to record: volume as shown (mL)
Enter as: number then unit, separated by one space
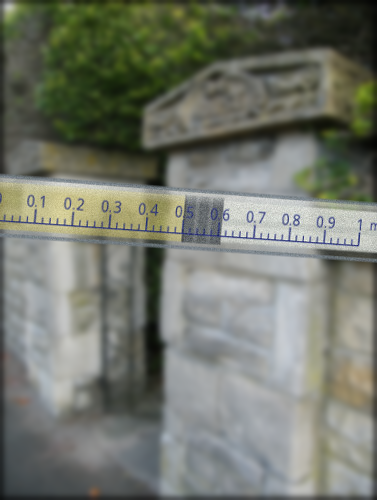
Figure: 0.5 mL
